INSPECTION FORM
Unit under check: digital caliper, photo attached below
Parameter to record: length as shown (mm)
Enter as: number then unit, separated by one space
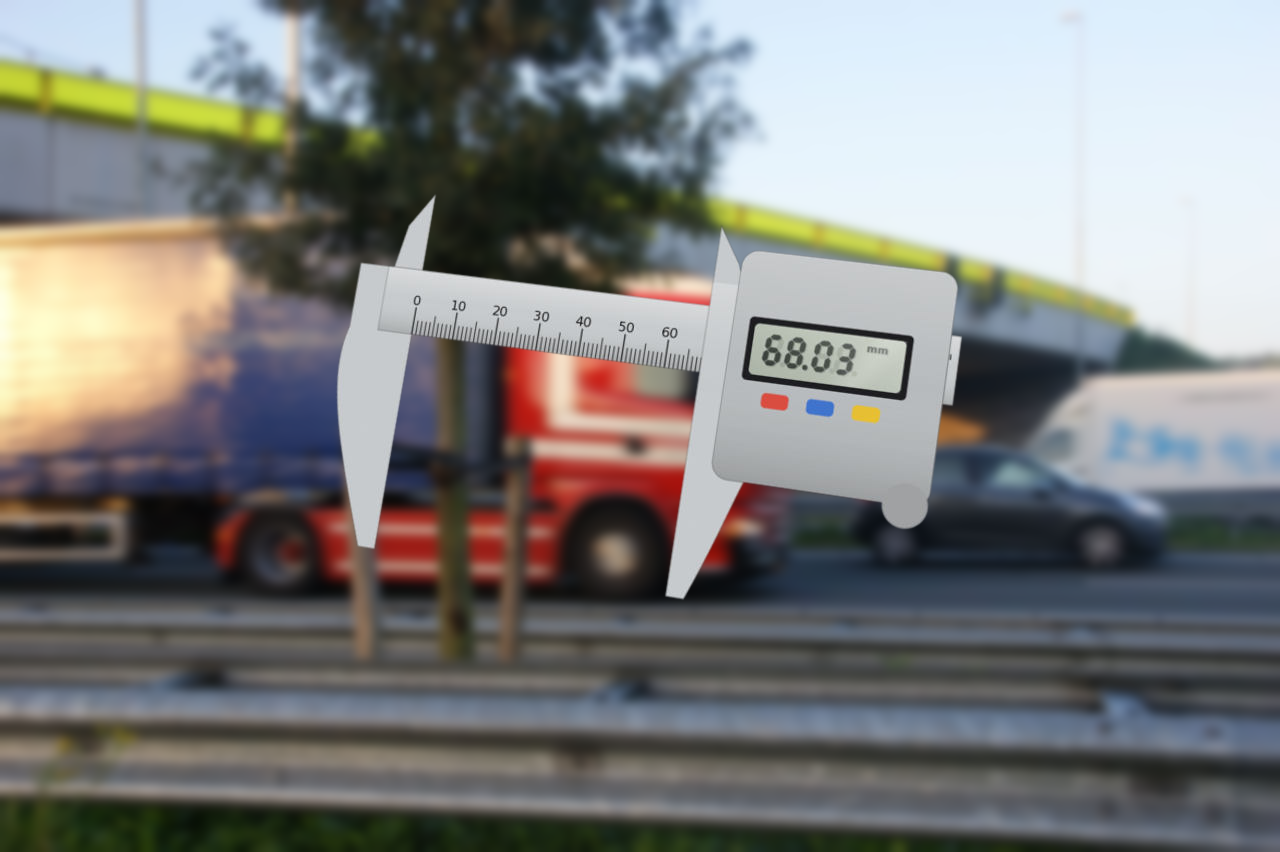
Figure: 68.03 mm
